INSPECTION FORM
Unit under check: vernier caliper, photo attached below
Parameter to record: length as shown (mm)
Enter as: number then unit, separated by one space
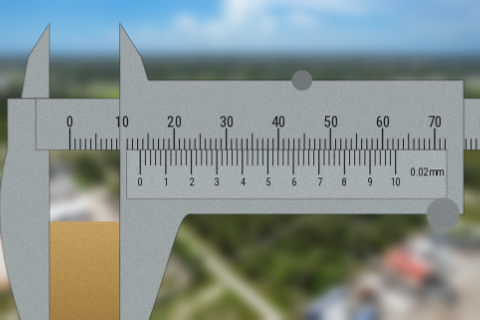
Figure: 13.5 mm
